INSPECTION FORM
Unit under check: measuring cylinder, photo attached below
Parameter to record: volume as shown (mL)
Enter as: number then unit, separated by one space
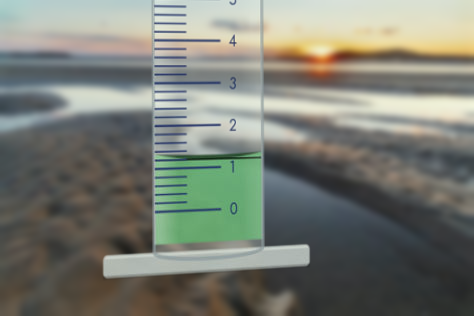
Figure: 1.2 mL
